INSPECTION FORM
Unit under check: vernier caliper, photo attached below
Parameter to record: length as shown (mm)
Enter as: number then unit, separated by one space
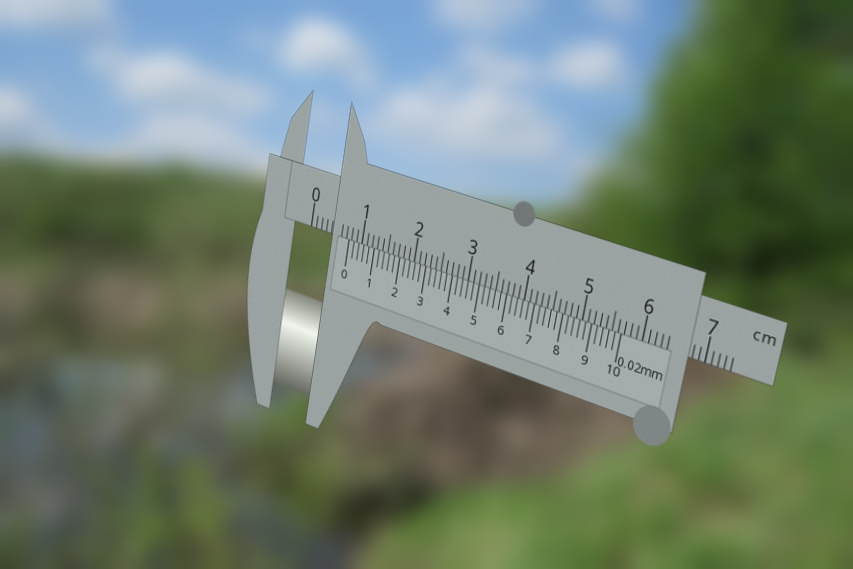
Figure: 7.5 mm
